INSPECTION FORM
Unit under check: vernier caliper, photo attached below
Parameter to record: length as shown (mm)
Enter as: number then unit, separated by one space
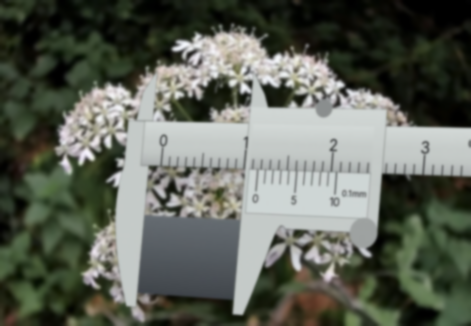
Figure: 11.6 mm
